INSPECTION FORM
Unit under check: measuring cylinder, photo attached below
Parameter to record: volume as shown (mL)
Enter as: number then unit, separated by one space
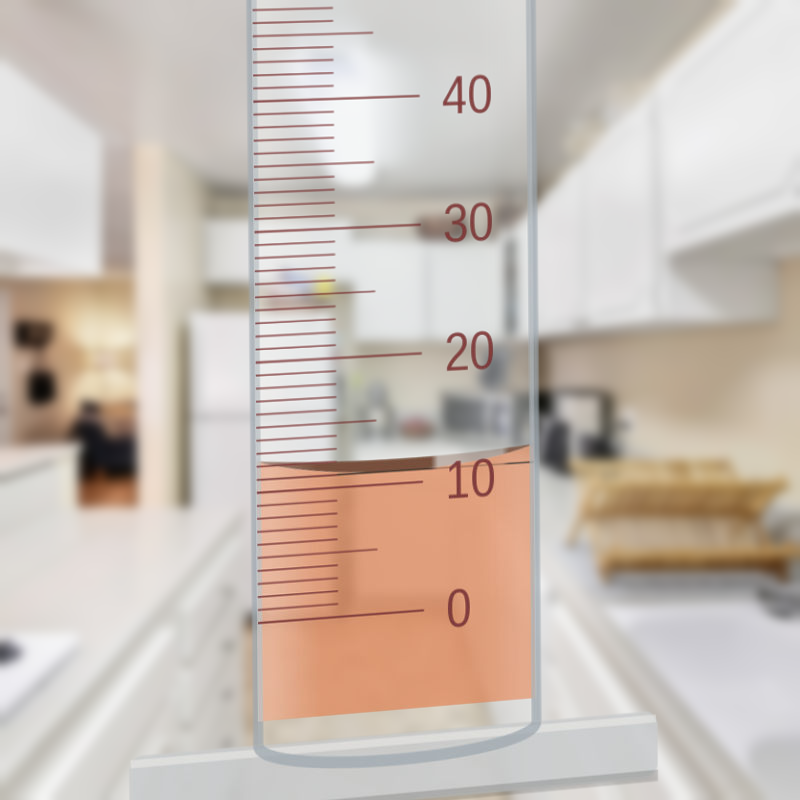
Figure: 11 mL
